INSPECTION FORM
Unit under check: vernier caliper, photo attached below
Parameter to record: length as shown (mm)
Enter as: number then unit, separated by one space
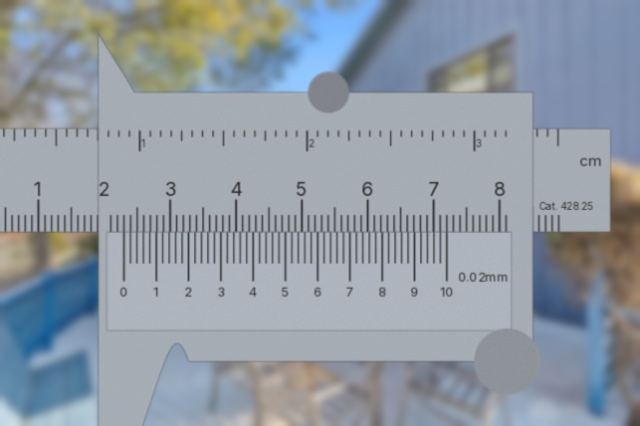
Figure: 23.0 mm
